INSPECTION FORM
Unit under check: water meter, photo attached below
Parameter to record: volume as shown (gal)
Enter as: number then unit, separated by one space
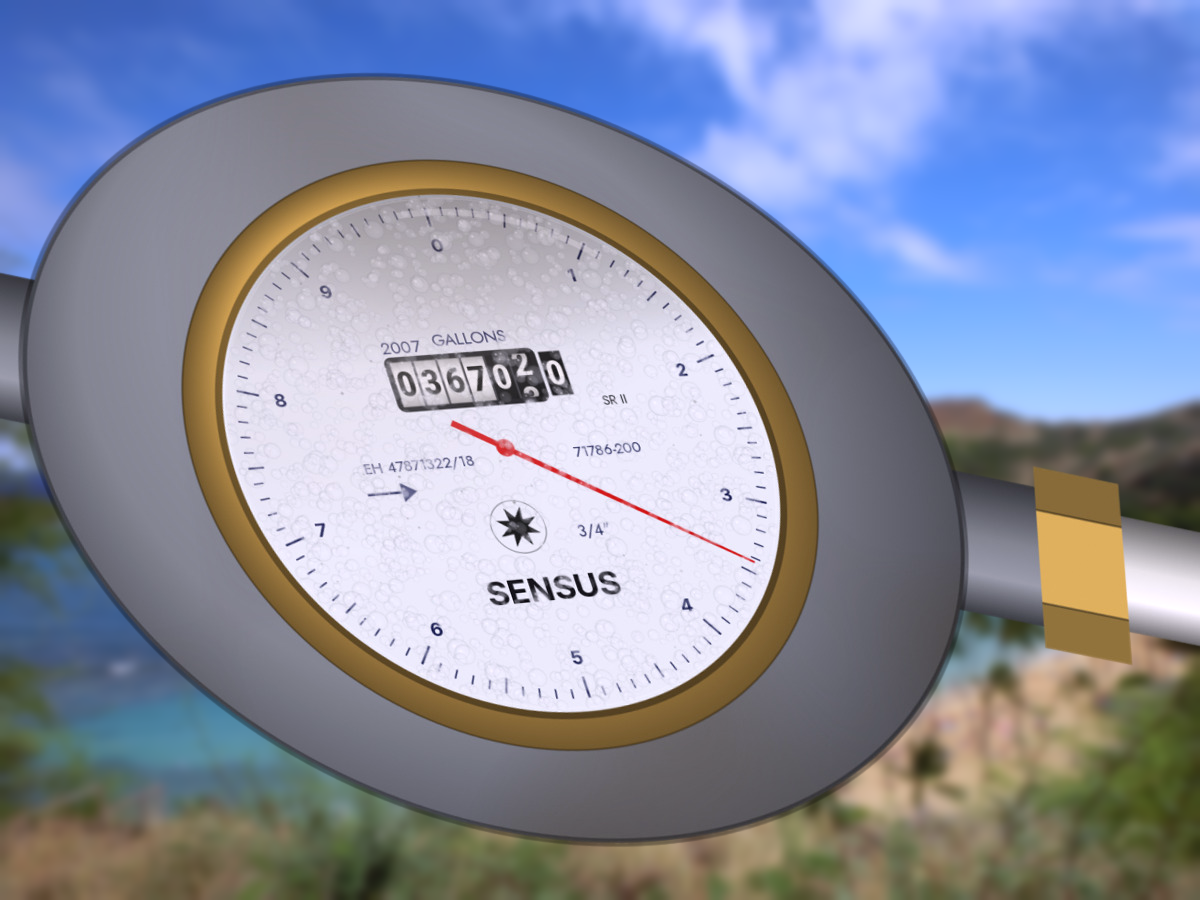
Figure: 367023.4 gal
